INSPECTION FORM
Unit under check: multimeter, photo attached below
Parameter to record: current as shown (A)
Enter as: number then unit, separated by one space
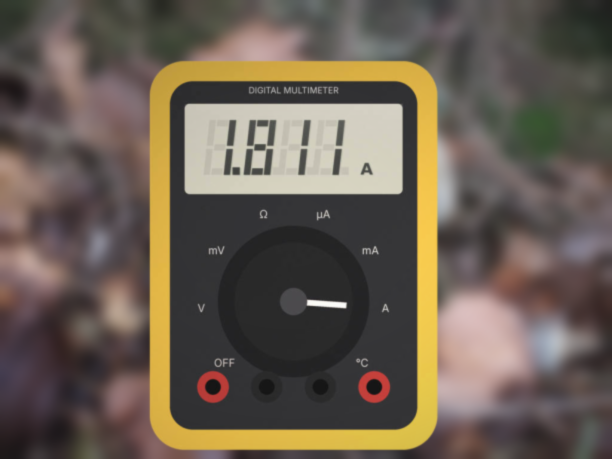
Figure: 1.811 A
